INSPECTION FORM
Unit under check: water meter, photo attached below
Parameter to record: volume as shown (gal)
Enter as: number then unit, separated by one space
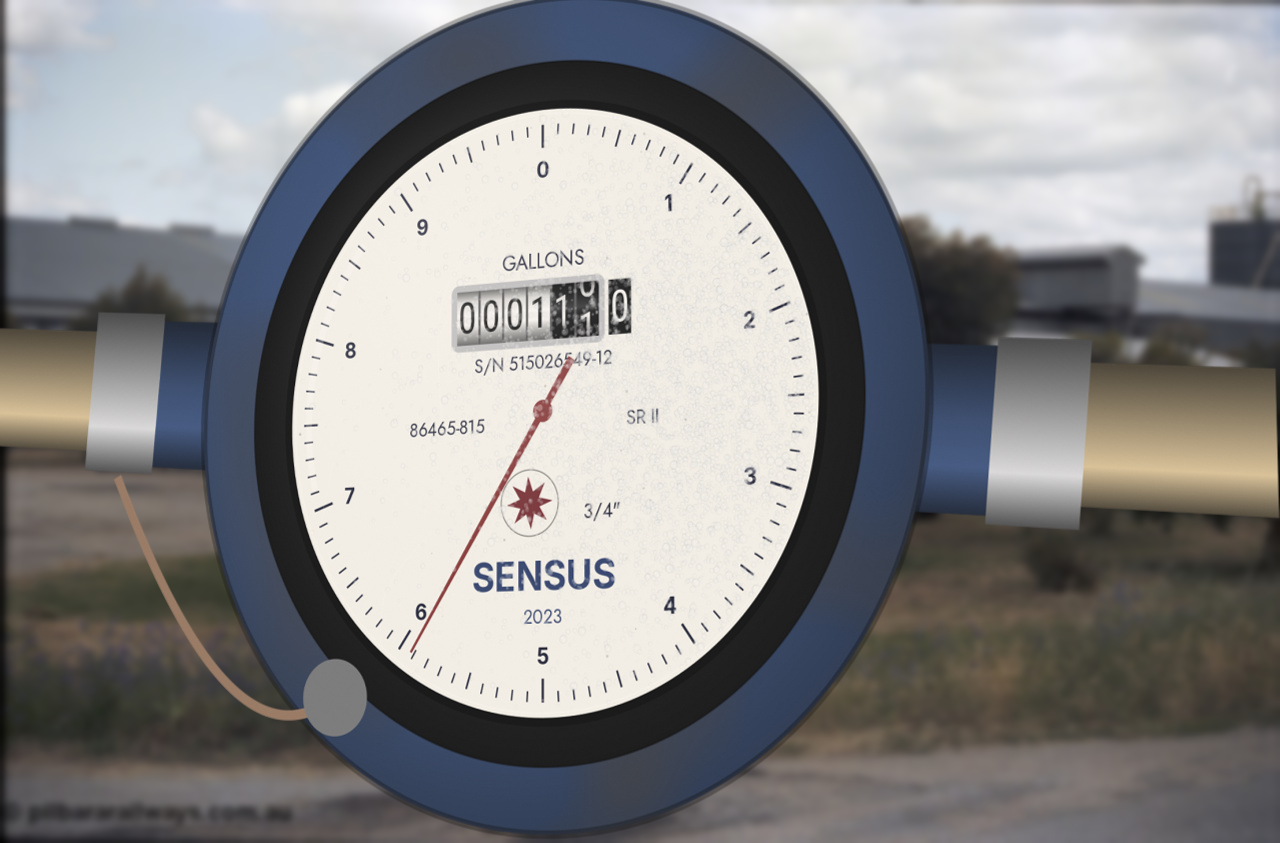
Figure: 1105.9 gal
